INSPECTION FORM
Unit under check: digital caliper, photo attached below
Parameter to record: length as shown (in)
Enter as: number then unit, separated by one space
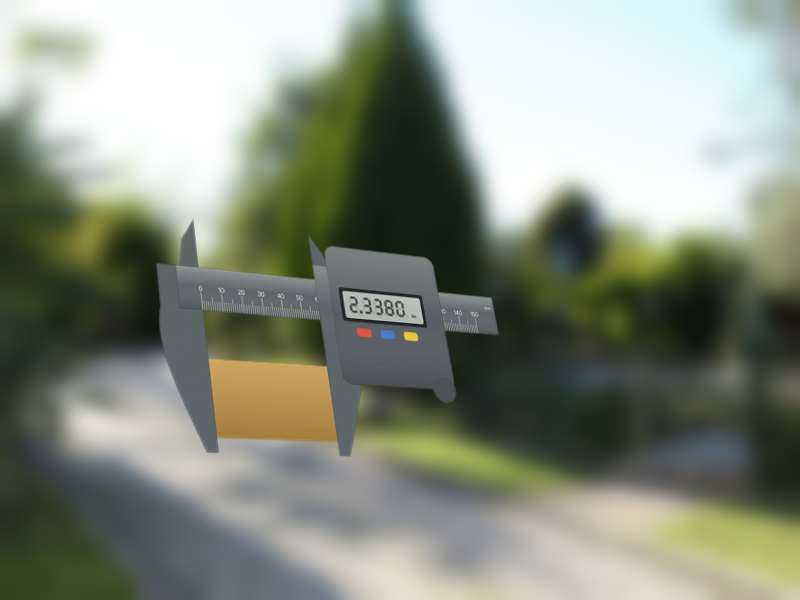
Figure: 2.3380 in
